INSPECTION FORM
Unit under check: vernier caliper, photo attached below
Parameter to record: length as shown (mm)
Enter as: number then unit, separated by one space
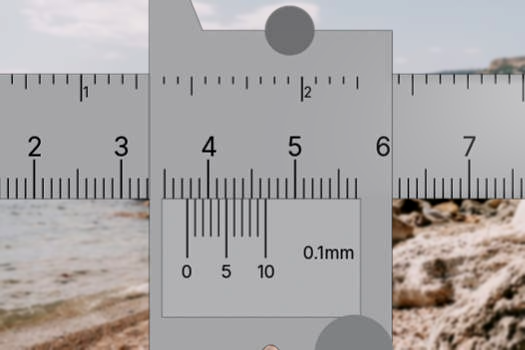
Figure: 37.6 mm
